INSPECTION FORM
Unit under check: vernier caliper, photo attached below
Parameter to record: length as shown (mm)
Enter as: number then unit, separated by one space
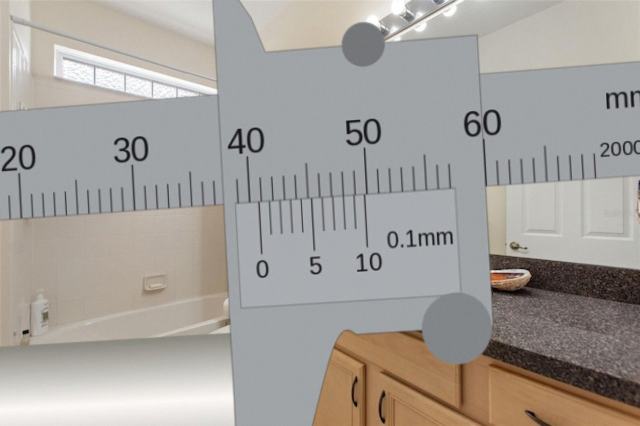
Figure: 40.8 mm
